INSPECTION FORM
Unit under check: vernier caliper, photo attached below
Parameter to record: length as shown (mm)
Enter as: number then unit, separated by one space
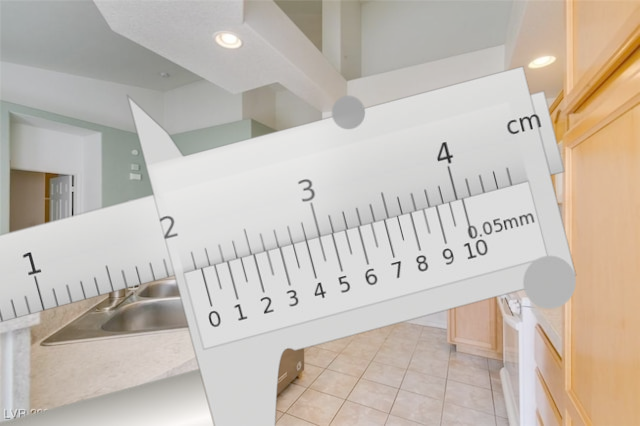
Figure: 21.4 mm
